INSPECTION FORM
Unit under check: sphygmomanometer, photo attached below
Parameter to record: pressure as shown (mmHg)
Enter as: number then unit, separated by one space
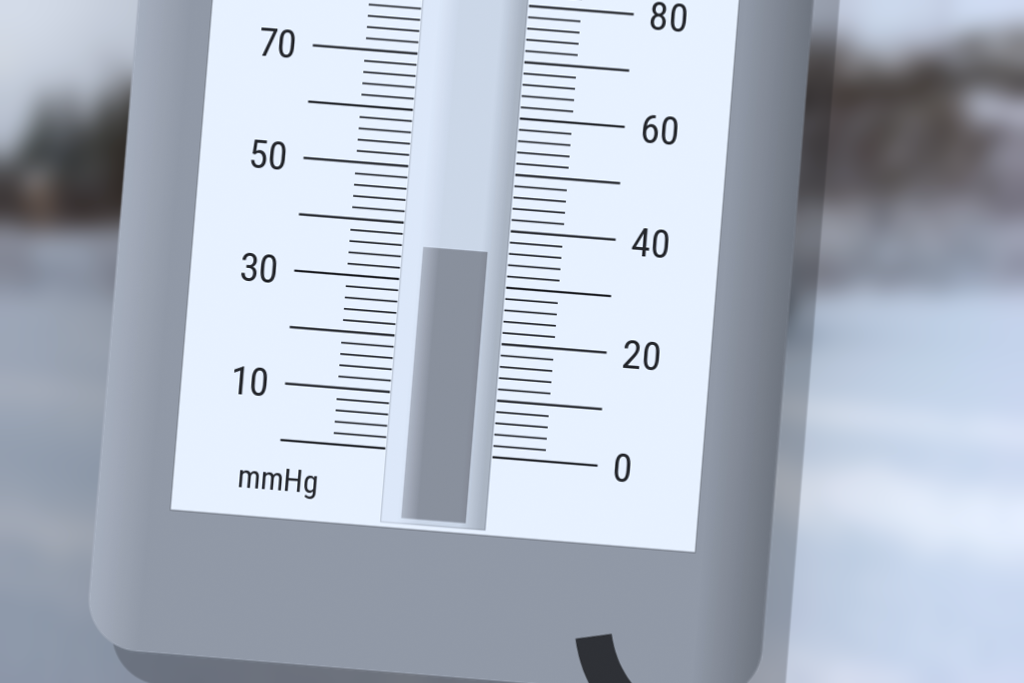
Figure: 36 mmHg
